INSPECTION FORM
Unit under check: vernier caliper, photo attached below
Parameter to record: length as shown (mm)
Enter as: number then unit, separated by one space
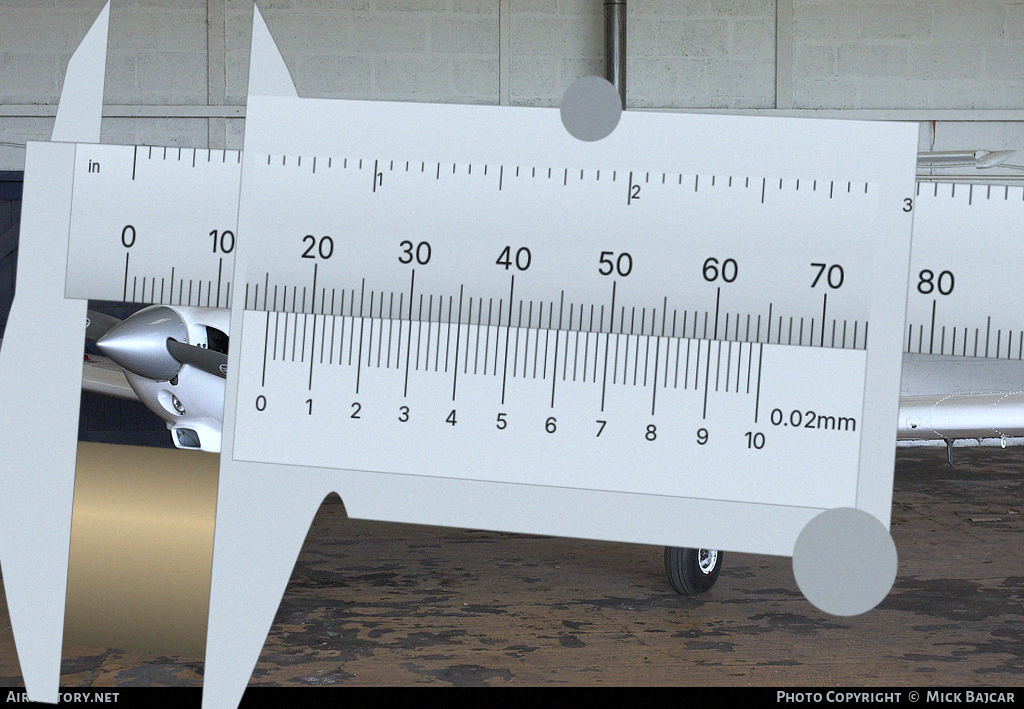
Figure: 15.4 mm
